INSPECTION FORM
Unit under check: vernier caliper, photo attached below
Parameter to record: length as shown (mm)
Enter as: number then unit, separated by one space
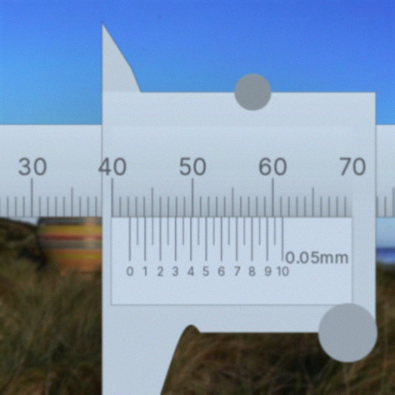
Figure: 42.2 mm
